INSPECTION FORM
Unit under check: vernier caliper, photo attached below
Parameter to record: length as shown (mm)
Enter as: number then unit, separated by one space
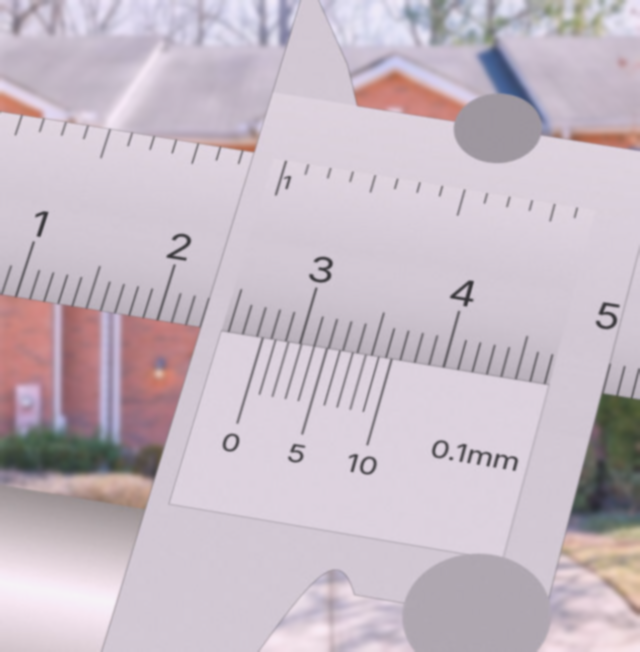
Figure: 27.4 mm
